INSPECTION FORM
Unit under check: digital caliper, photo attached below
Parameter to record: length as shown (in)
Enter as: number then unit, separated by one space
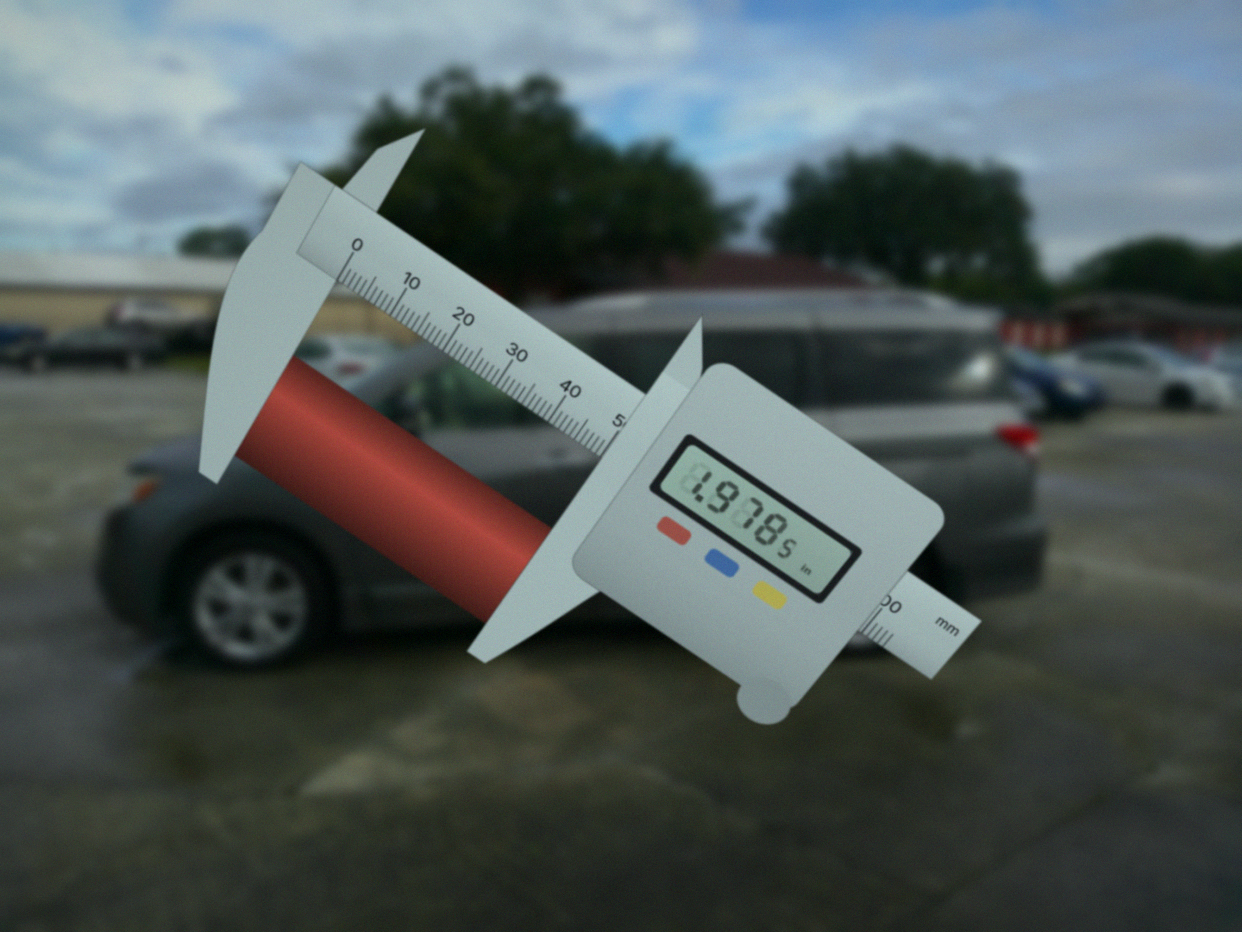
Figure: 1.9785 in
